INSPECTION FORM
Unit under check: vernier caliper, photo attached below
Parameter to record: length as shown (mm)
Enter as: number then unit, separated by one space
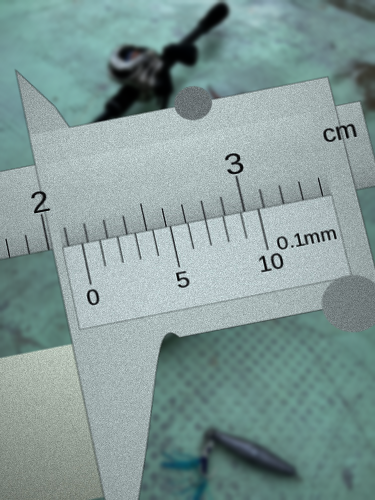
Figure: 21.7 mm
